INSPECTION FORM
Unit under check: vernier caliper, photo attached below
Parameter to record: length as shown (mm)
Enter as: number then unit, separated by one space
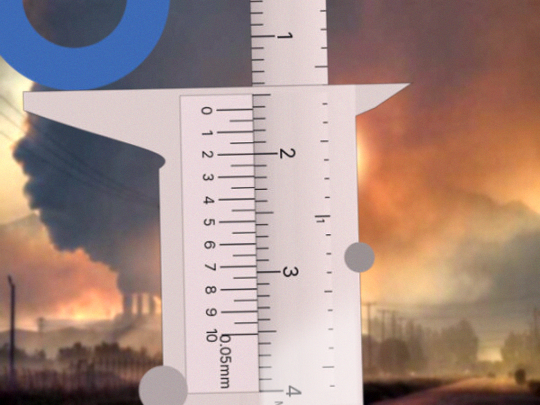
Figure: 16.2 mm
